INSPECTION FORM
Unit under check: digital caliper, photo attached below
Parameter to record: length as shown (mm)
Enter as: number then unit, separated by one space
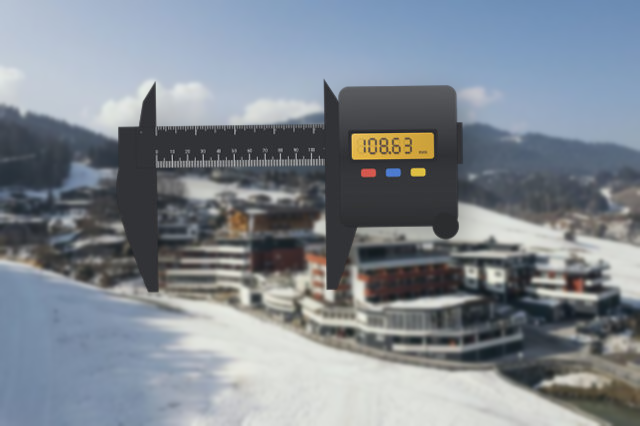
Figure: 108.63 mm
